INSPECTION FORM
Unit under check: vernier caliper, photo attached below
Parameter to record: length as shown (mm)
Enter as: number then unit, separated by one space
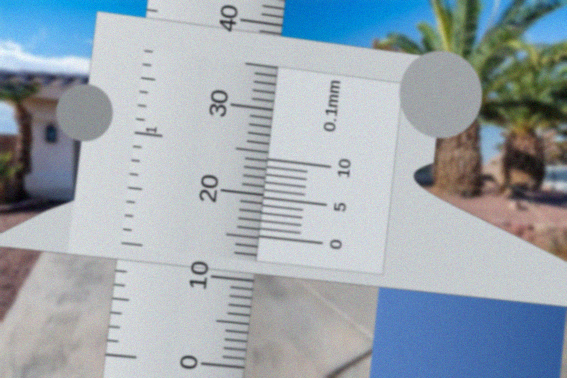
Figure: 15.2 mm
